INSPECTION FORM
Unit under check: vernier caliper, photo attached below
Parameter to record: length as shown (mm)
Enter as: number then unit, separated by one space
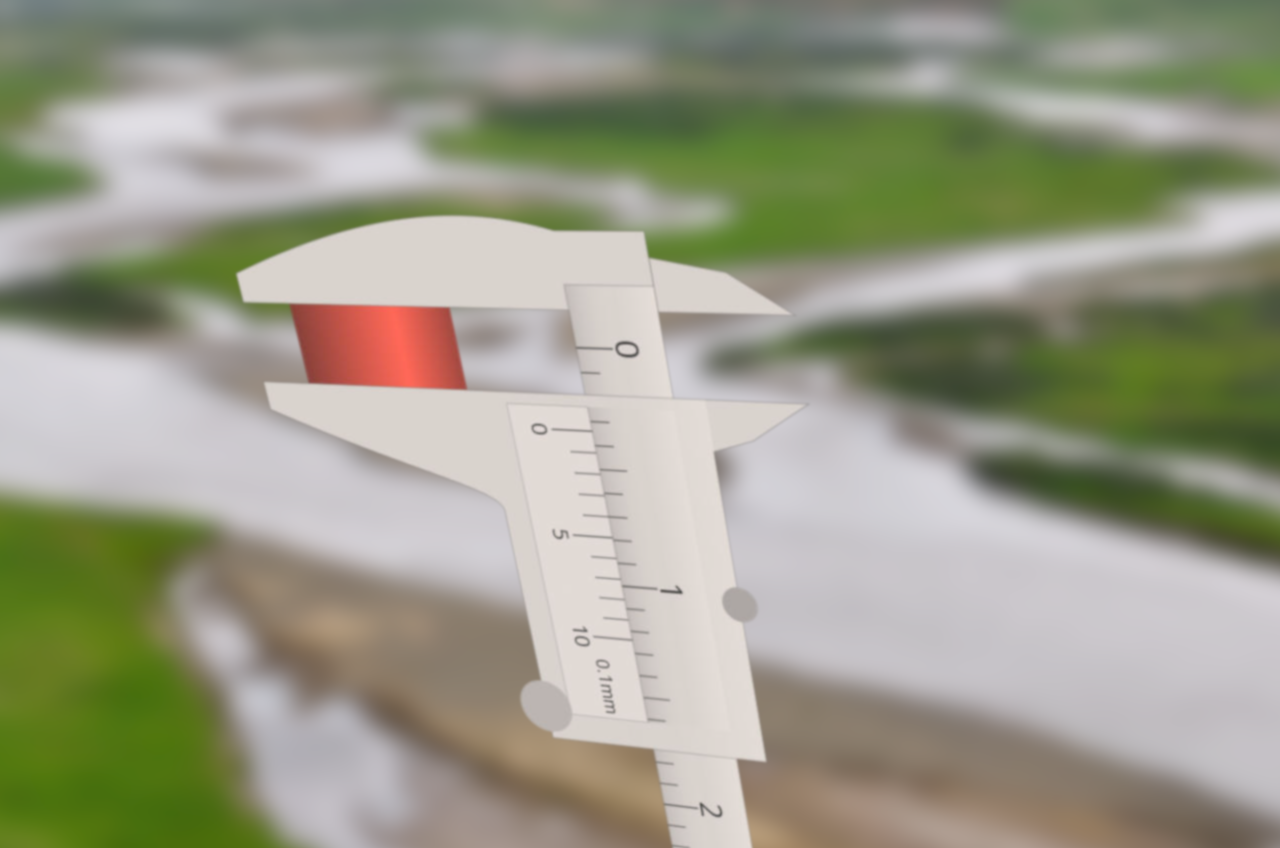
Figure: 3.4 mm
